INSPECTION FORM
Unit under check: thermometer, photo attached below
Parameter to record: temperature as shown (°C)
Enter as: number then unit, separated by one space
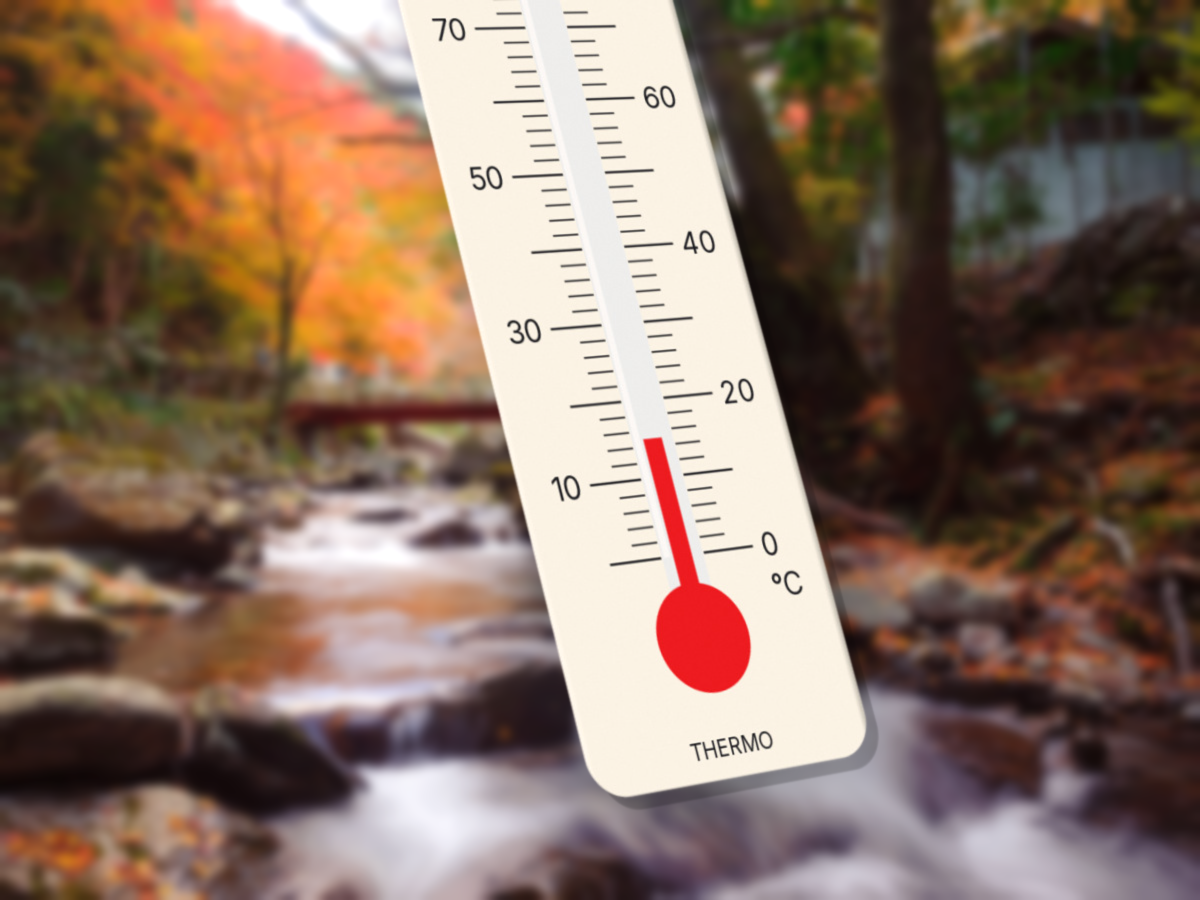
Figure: 15 °C
